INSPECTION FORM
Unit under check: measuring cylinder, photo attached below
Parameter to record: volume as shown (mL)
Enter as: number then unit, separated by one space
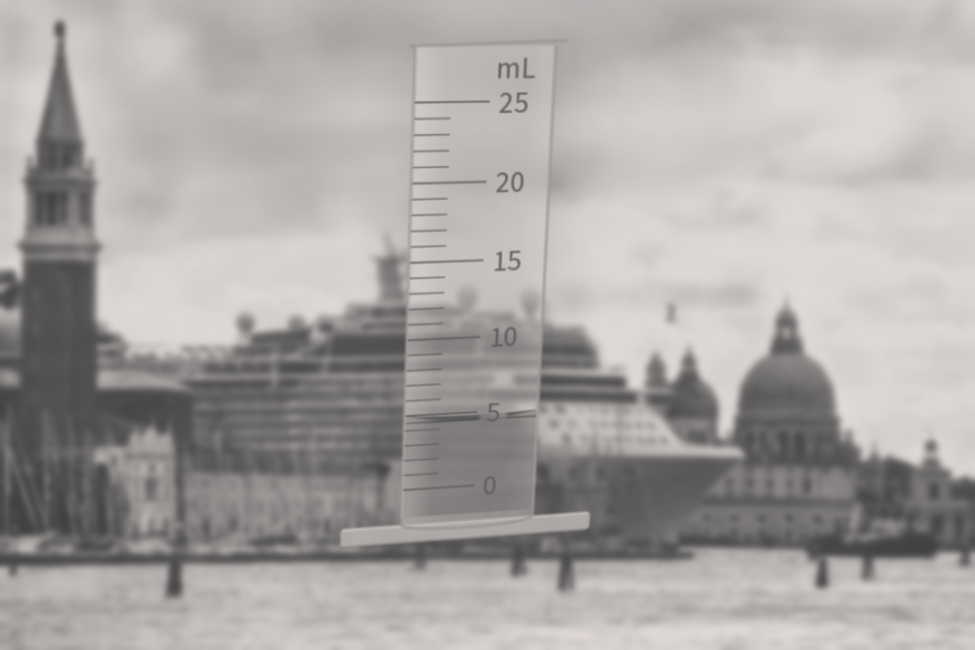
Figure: 4.5 mL
